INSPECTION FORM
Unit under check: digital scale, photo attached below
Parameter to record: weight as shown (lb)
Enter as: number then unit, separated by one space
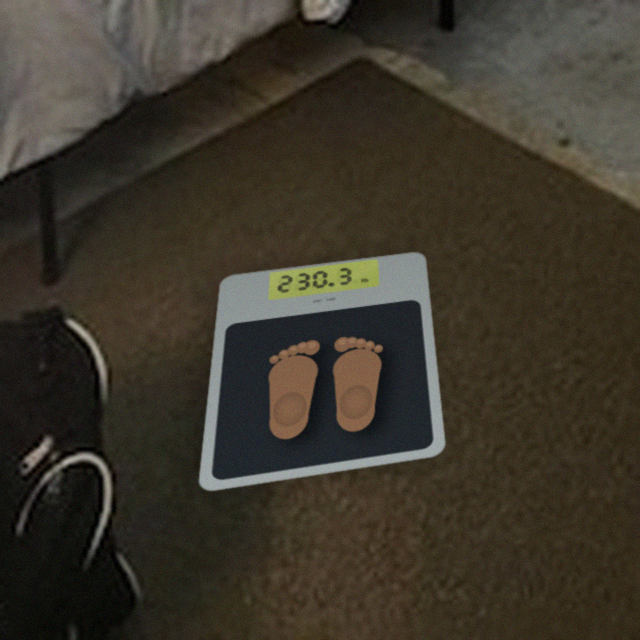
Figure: 230.3 lb
